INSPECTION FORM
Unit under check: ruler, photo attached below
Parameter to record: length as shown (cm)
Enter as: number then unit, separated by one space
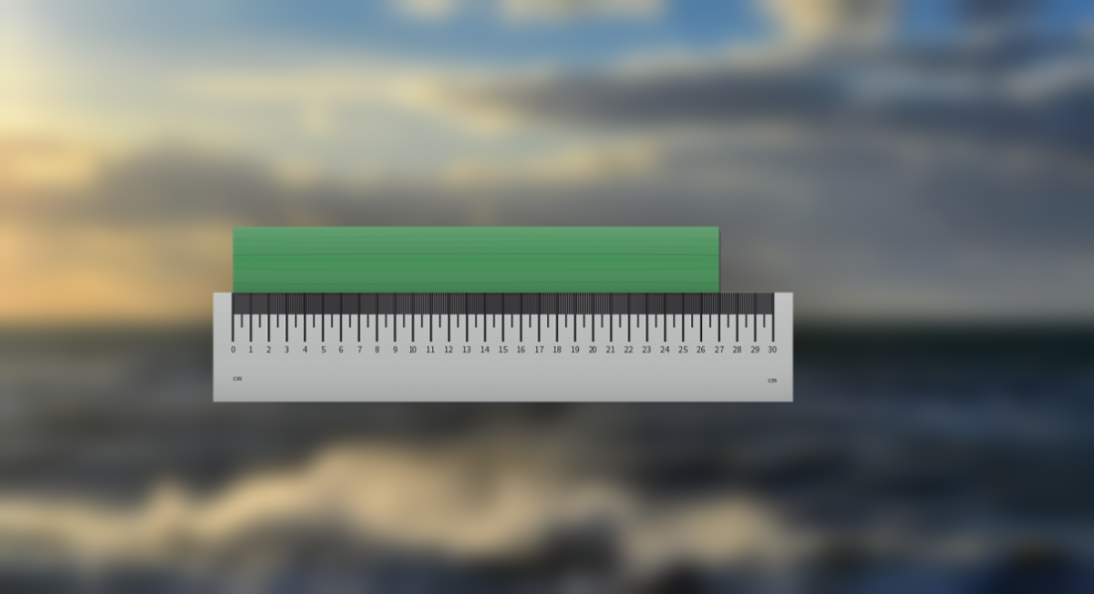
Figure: 27 cm
